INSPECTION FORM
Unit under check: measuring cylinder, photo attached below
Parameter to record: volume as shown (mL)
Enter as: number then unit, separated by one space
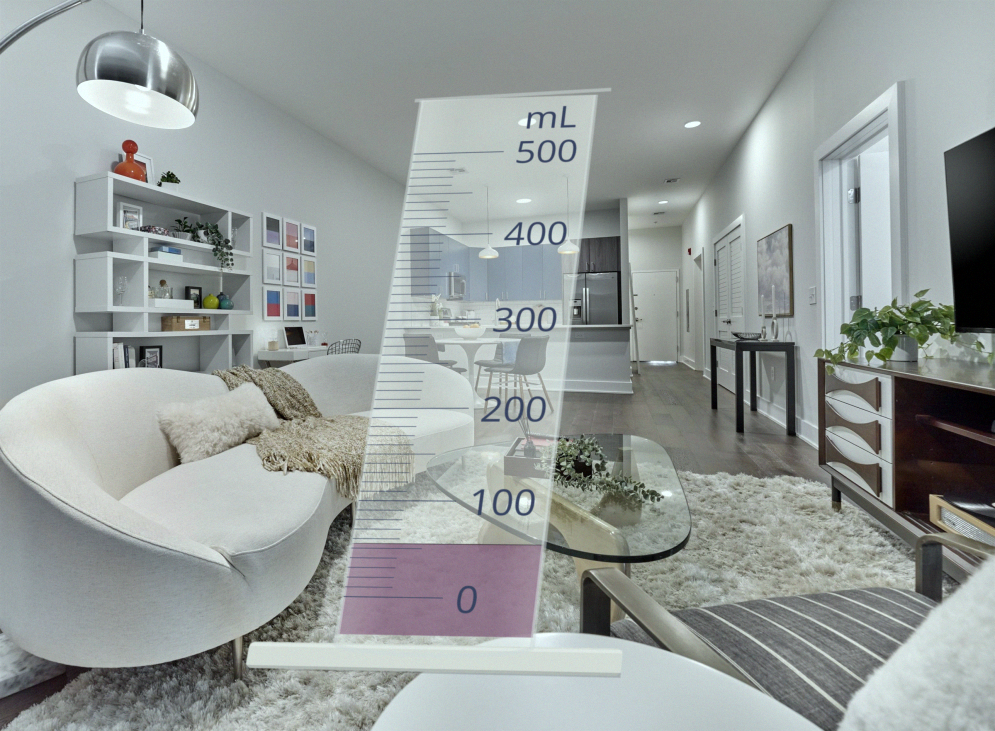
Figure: 55 mL
